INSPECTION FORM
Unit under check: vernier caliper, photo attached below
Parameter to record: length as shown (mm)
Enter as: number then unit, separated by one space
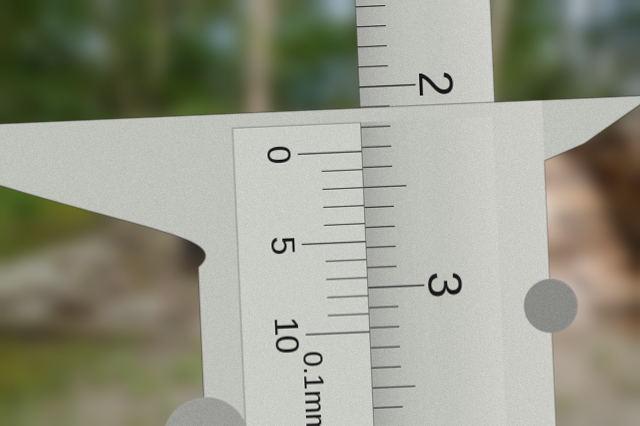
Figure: 23.2 mm
